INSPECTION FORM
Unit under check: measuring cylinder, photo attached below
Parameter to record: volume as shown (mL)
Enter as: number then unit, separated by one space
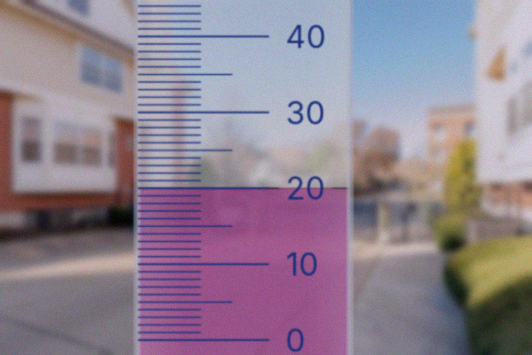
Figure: 20 mL
